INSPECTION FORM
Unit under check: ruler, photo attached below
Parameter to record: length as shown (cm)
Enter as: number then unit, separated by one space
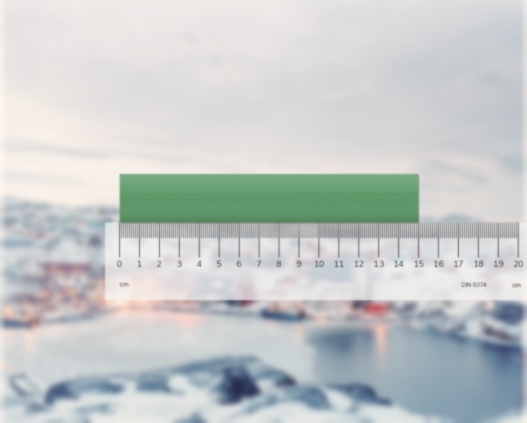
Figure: 15 cm
